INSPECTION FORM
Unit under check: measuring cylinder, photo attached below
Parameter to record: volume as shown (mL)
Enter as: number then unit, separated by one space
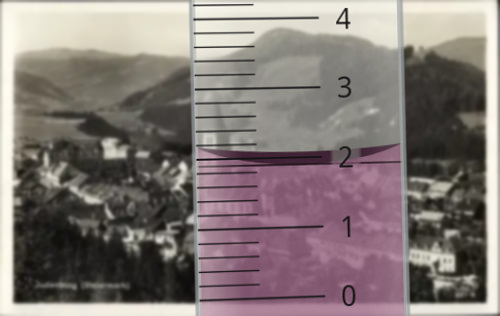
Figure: 1.9 mL
